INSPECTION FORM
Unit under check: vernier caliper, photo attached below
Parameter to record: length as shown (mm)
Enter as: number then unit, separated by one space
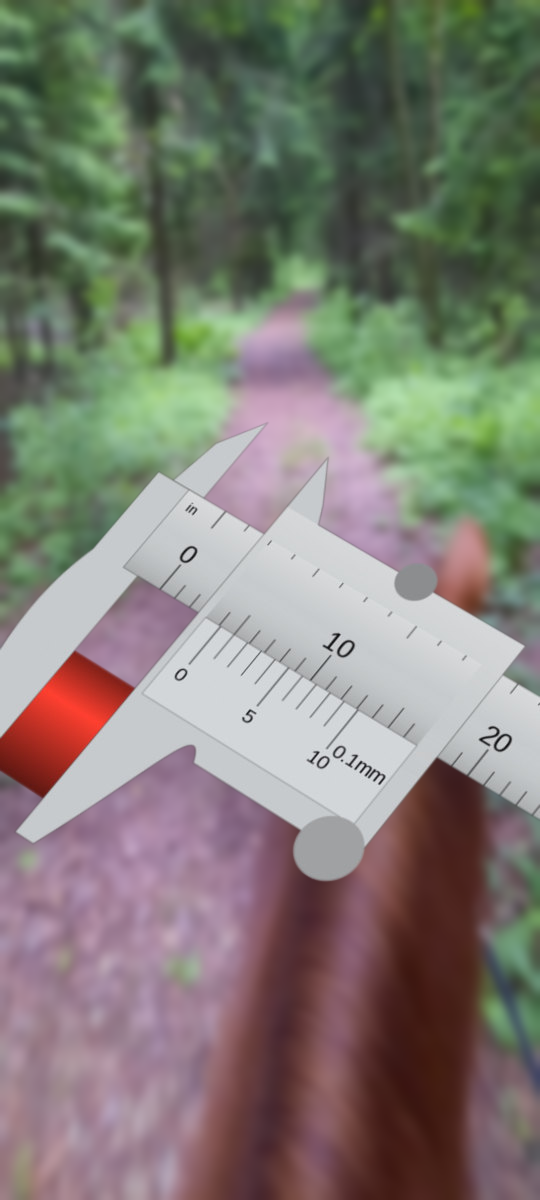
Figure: 4.1 mm
